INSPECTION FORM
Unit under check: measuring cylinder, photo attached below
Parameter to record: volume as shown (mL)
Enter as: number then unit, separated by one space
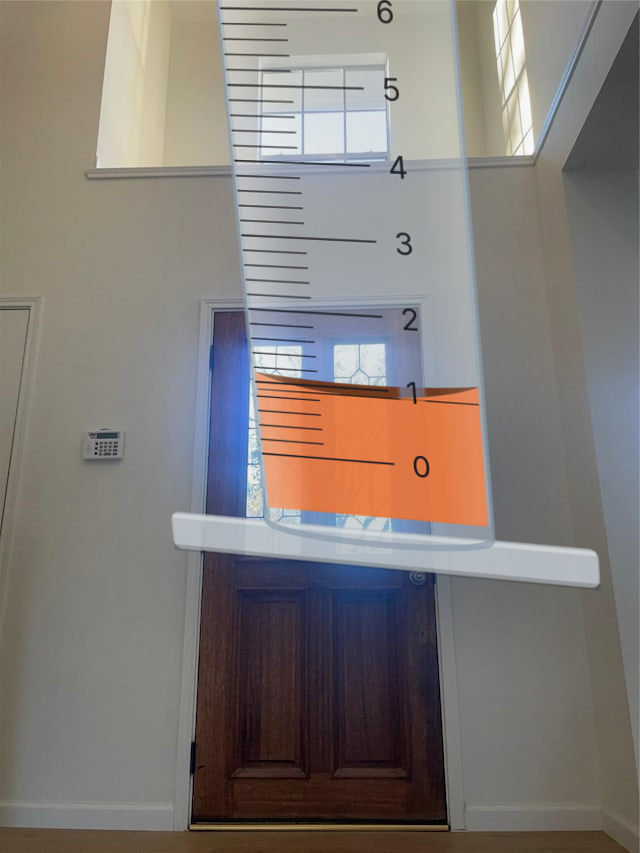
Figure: 0.9 mL
